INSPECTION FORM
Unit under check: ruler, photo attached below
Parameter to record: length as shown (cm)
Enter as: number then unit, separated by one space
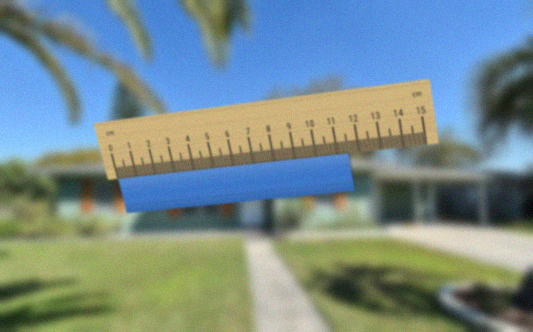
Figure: 11.5 cm
